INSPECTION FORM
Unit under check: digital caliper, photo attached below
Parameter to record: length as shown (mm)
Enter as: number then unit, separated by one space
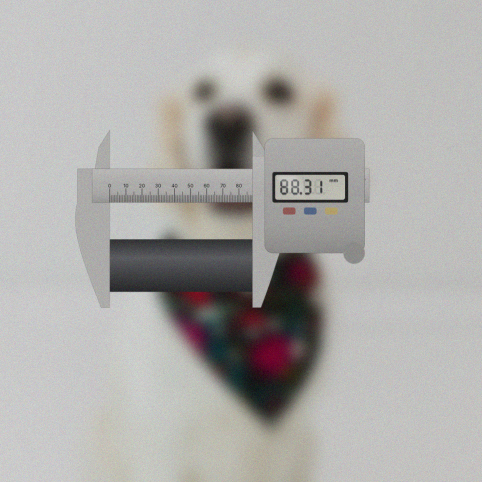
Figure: 88.31 mm
